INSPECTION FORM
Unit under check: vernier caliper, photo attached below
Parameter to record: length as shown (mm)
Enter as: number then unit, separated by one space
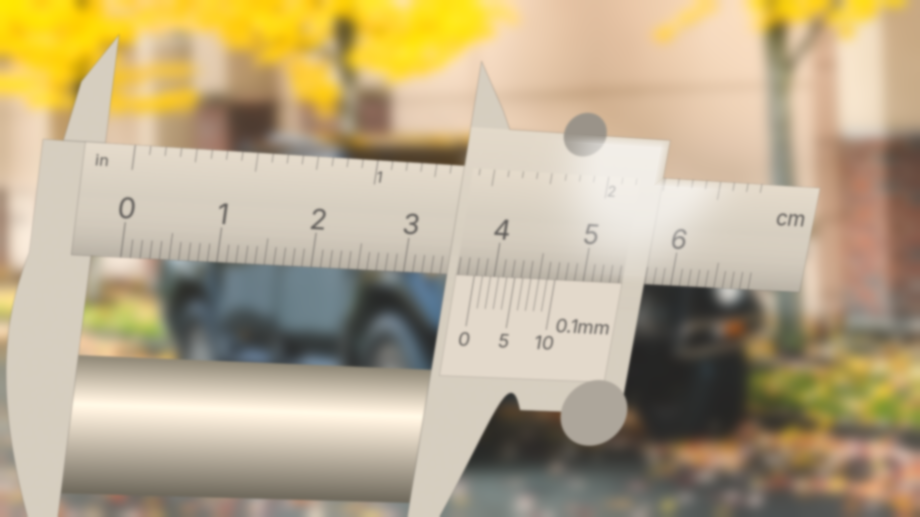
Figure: 37.8 mm
